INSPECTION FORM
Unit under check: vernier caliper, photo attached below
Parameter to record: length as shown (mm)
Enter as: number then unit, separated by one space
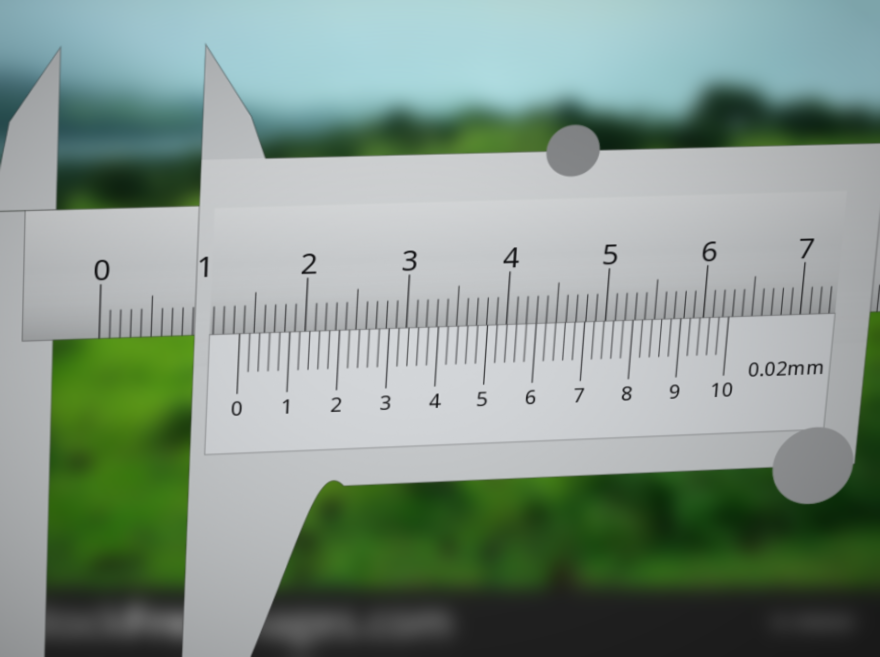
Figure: 13.6 mm
